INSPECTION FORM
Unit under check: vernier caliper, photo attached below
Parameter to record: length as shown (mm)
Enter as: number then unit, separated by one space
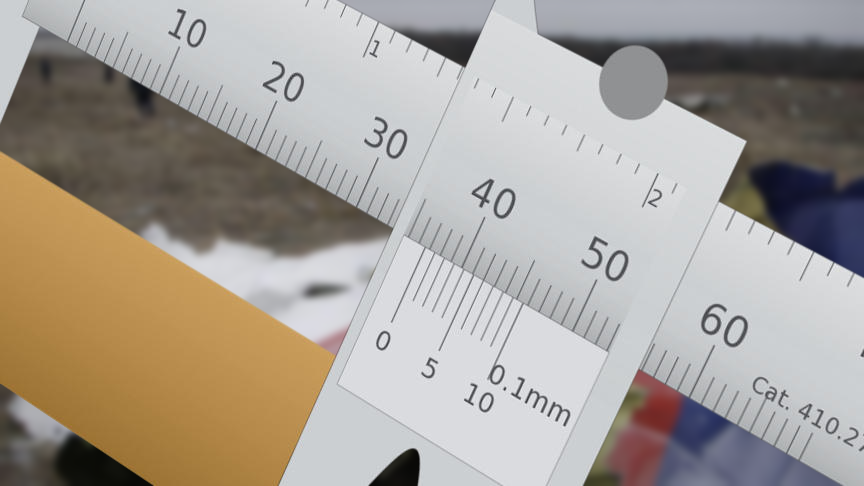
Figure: 36.6 mm
